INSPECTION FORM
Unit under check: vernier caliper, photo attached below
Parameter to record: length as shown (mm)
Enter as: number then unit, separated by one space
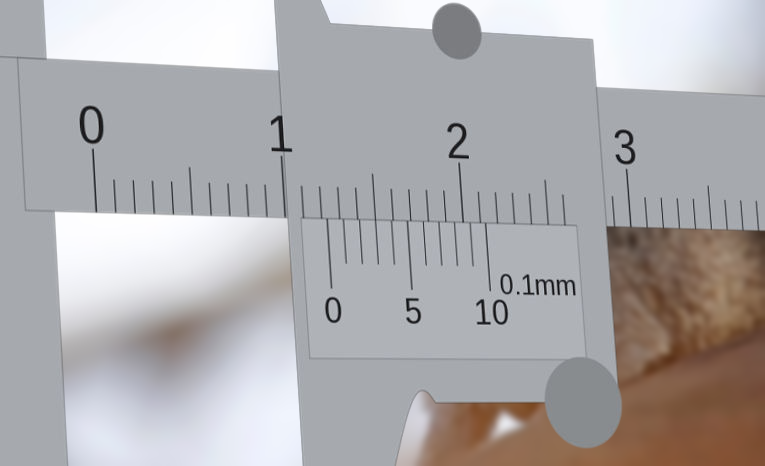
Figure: 12.3 mm
